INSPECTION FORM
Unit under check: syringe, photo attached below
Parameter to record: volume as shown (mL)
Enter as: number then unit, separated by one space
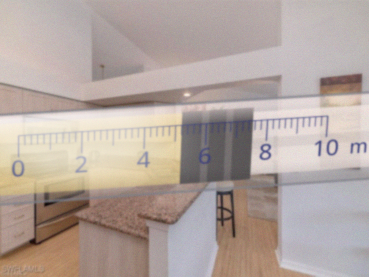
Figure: 5.2 mL
